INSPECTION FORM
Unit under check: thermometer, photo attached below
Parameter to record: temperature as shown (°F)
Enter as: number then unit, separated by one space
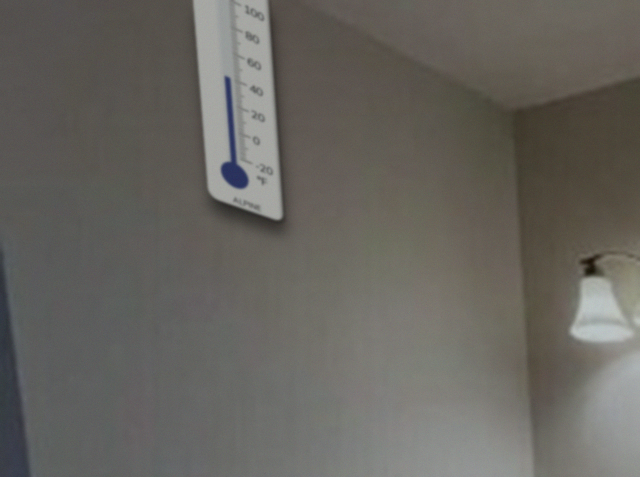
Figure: 40 °F
